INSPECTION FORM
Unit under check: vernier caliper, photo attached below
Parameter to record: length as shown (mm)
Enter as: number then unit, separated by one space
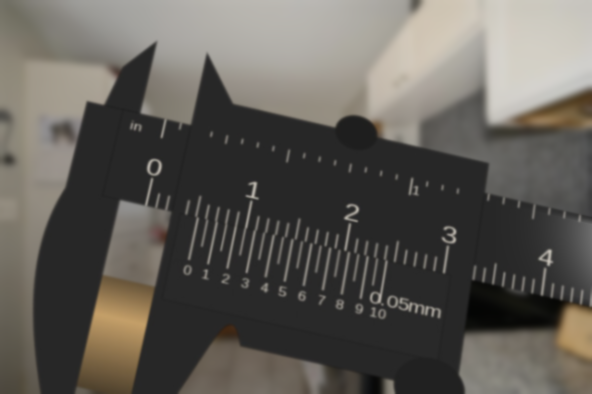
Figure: 5.2 mm
